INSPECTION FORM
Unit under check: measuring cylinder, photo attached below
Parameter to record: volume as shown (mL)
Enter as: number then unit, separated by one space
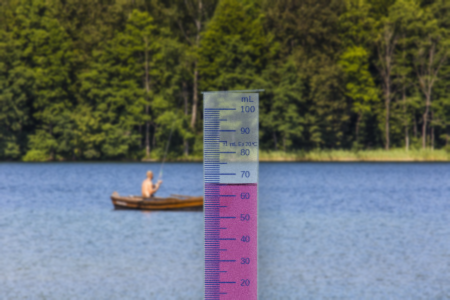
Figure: 65 mL
